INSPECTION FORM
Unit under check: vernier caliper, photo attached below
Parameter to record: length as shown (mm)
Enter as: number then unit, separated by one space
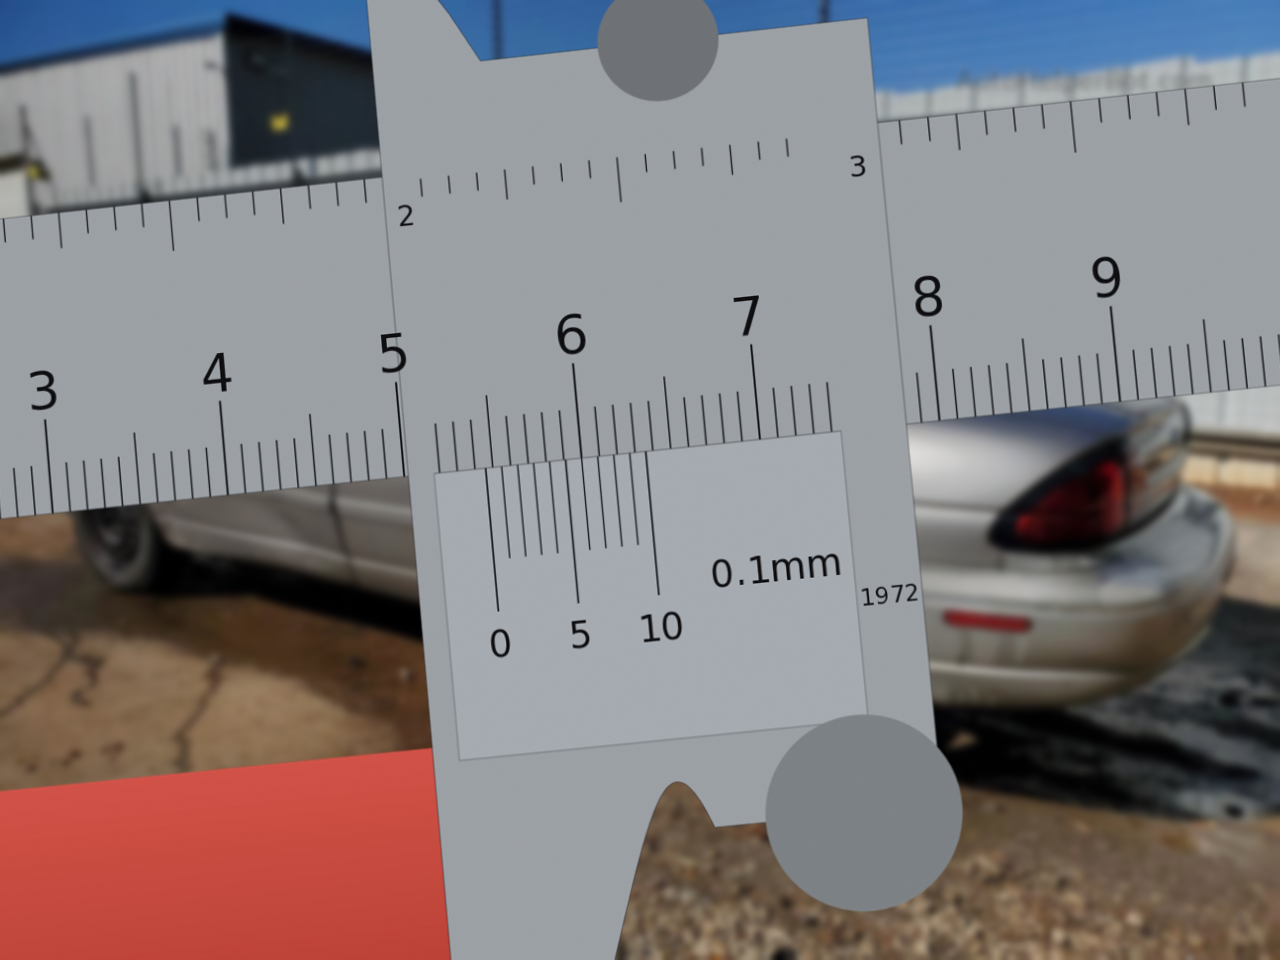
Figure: 54.6 mm
